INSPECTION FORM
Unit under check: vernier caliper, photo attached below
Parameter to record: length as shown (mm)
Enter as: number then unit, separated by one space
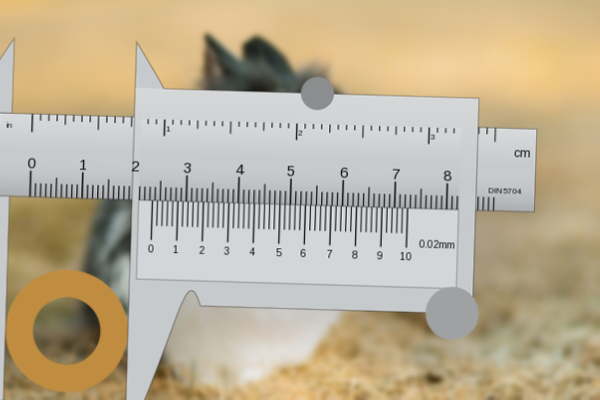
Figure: 23.5 mm
